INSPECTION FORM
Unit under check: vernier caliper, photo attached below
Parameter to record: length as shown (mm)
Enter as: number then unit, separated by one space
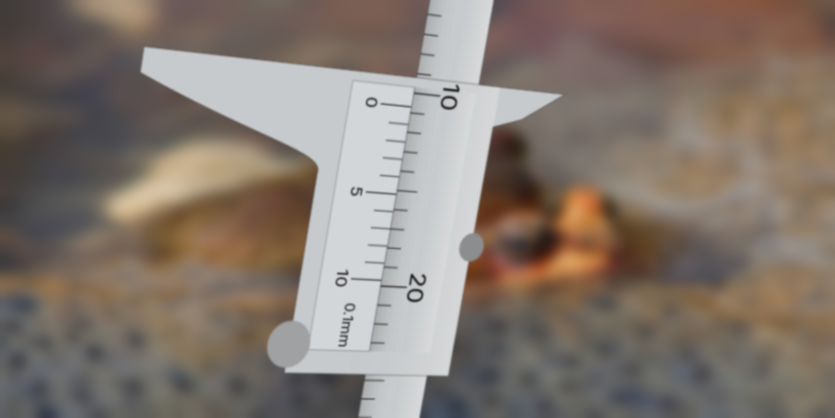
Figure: 10.7 mm
